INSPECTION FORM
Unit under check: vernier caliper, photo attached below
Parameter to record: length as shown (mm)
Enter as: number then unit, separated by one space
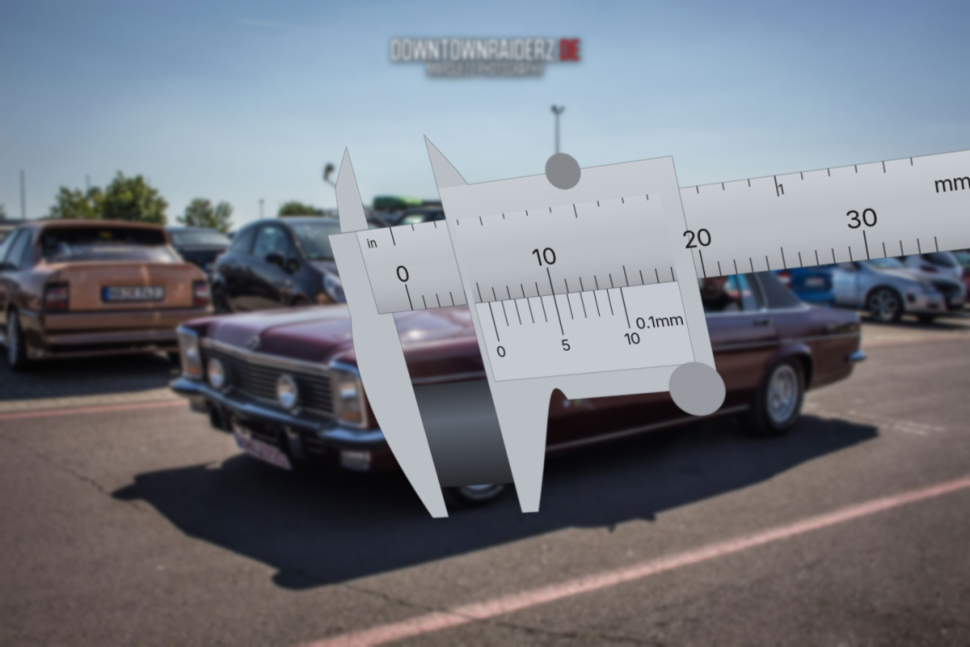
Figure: 5.5 mm
